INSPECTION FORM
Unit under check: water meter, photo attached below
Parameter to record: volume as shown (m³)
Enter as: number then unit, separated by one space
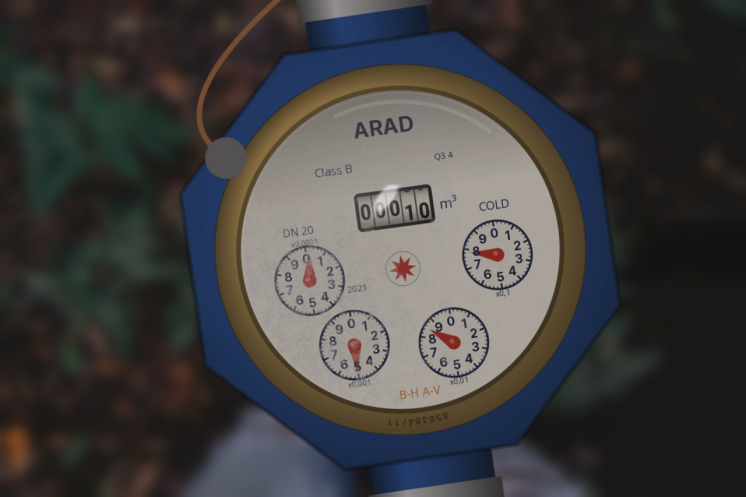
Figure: 9.7850 m³
